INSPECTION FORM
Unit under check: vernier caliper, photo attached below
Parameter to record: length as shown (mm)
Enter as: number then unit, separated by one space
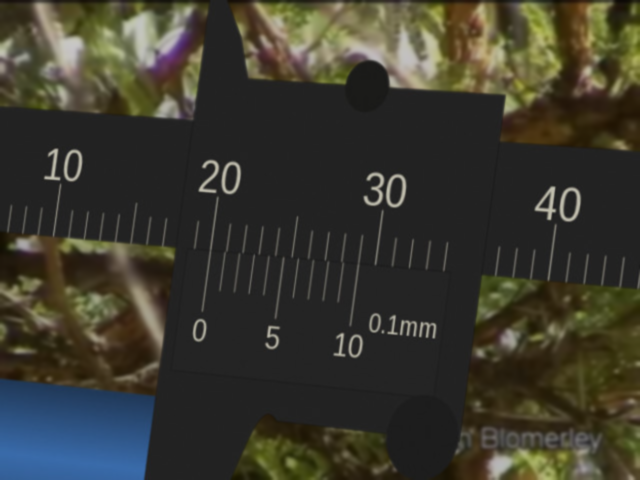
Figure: 20.0 mm
